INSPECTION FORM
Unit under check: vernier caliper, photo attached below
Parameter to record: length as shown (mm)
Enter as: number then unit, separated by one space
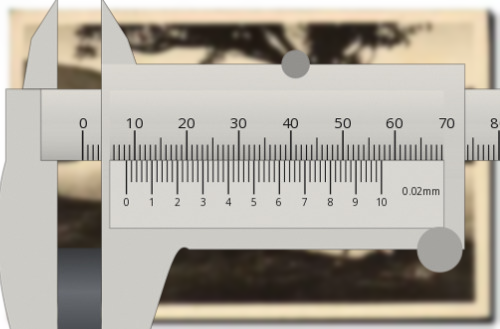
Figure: 8.4 mm
